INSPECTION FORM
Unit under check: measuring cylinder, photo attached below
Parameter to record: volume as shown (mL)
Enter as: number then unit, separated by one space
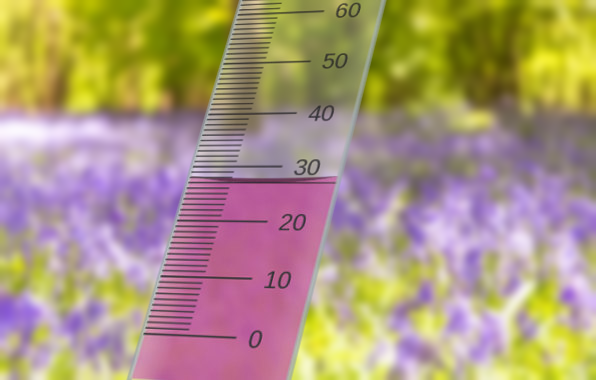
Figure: 27 mL
